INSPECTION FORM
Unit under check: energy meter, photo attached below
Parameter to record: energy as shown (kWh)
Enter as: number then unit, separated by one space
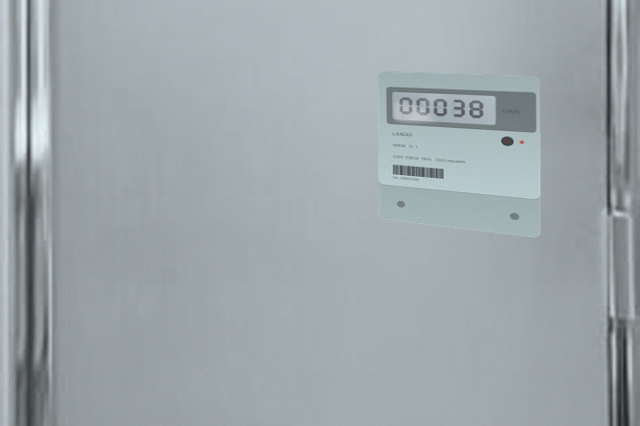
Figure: 38 kWh
